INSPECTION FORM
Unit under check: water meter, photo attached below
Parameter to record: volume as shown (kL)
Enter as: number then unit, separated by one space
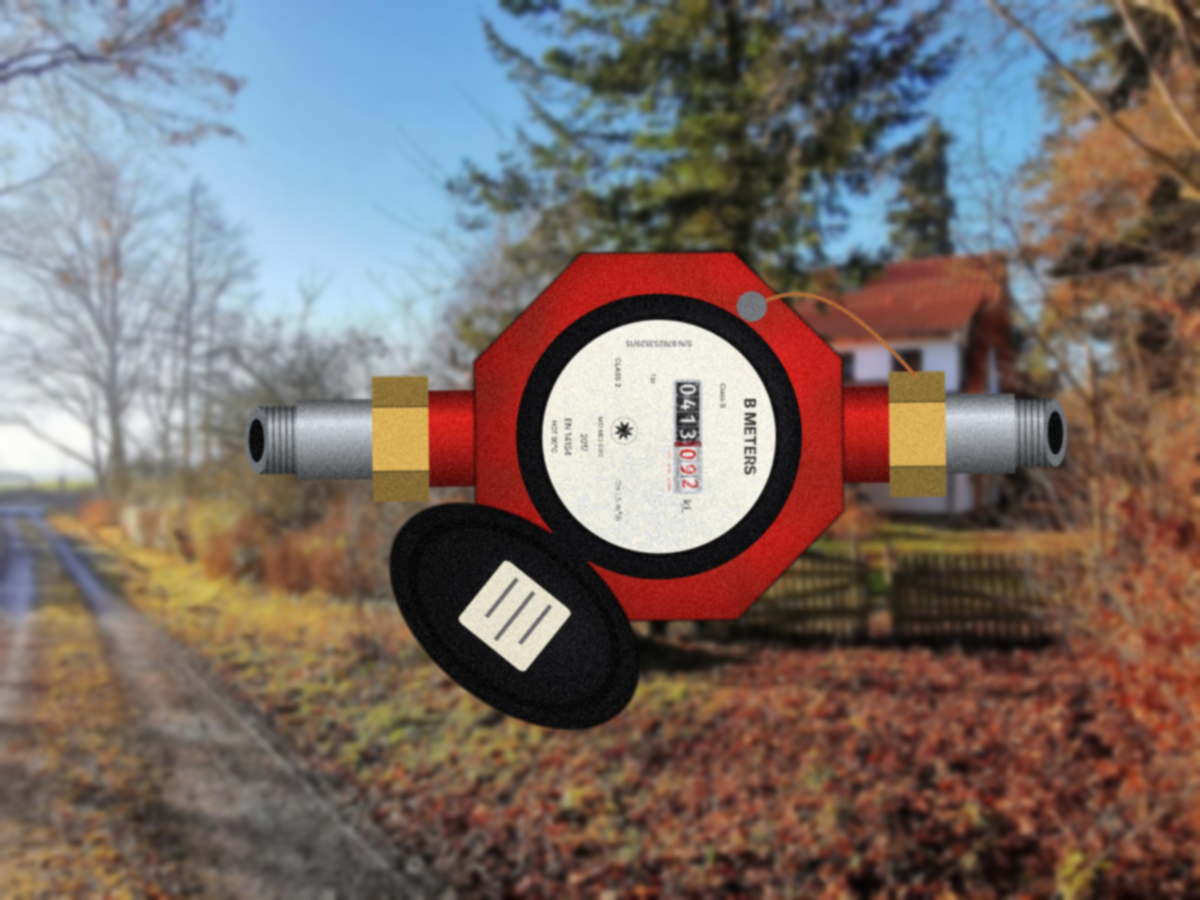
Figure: 413.092 kL
